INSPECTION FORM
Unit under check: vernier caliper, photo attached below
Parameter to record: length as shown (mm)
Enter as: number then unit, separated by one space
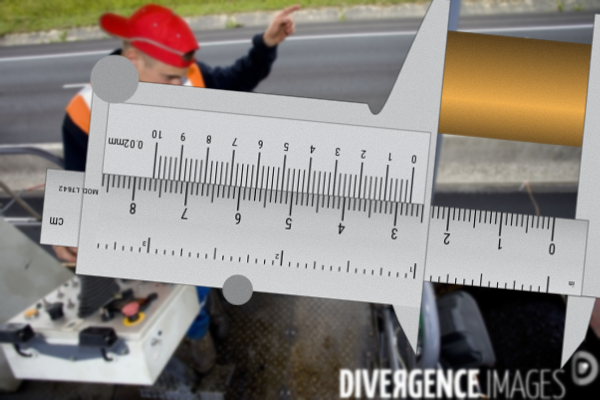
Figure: 27.5 mm
